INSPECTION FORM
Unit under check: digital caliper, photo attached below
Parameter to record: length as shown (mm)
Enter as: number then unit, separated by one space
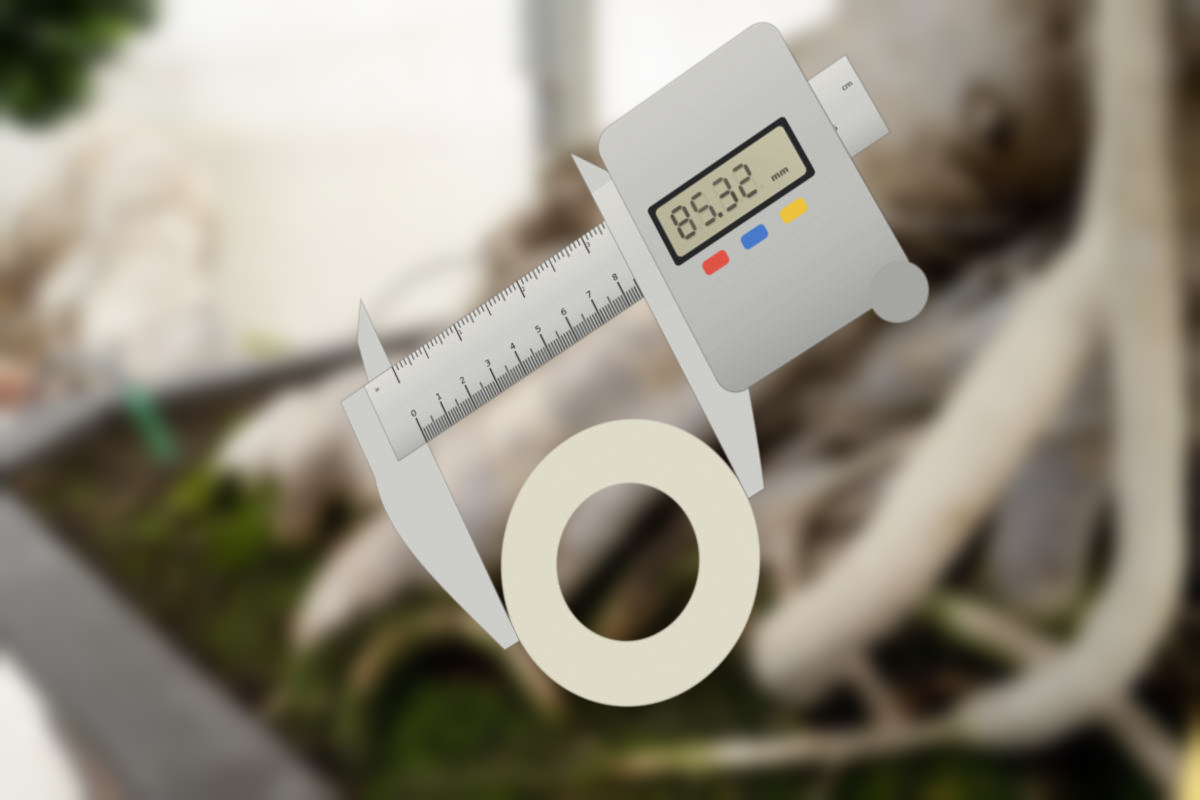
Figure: 85.32 mm
